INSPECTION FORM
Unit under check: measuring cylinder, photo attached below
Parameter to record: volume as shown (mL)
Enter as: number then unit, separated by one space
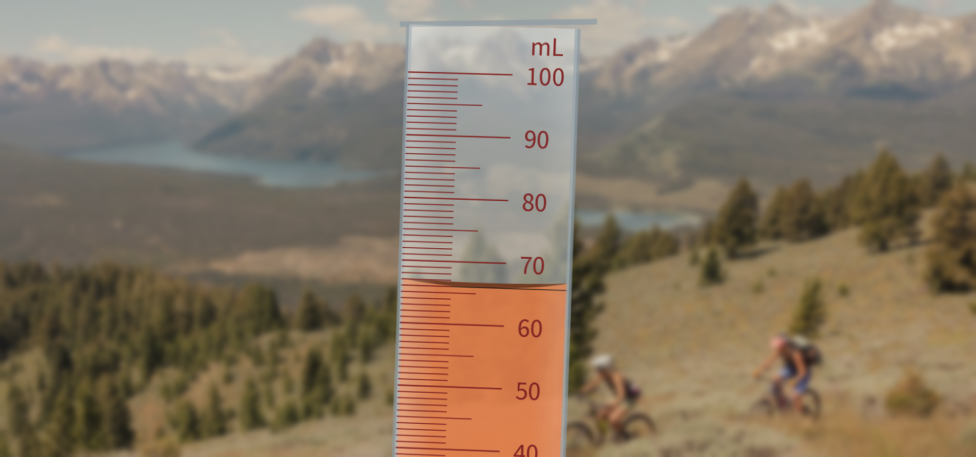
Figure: 66 mL
